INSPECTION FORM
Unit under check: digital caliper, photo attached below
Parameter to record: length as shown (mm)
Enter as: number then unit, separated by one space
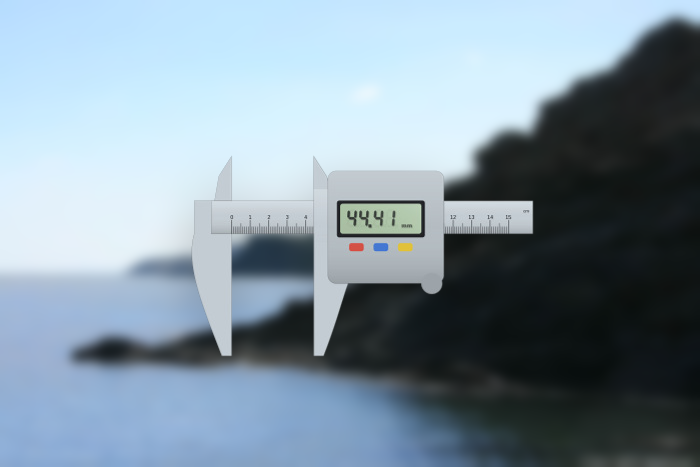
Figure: 44.41 mm
